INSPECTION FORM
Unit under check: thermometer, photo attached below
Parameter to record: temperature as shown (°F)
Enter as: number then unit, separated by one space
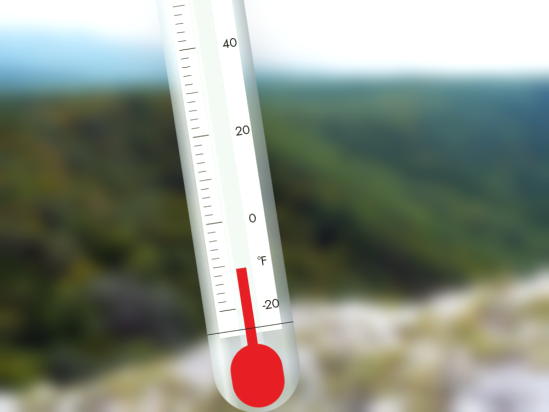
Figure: -11 °F
